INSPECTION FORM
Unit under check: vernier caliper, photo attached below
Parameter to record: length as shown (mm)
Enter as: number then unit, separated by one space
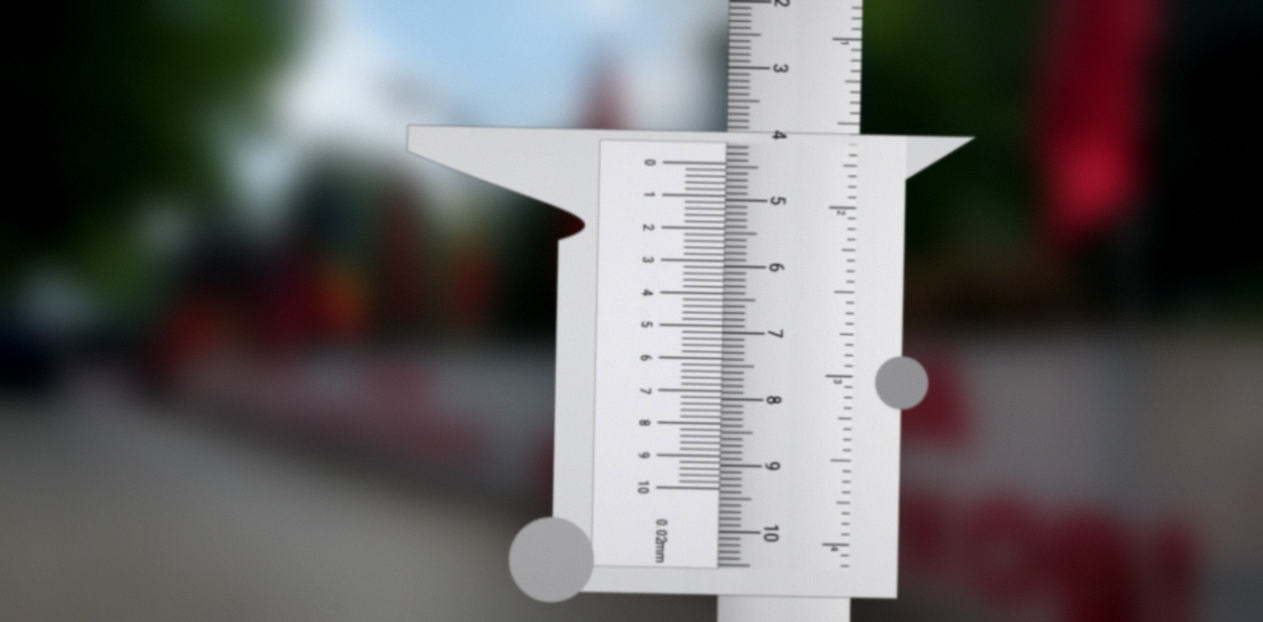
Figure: 44.5 mm
